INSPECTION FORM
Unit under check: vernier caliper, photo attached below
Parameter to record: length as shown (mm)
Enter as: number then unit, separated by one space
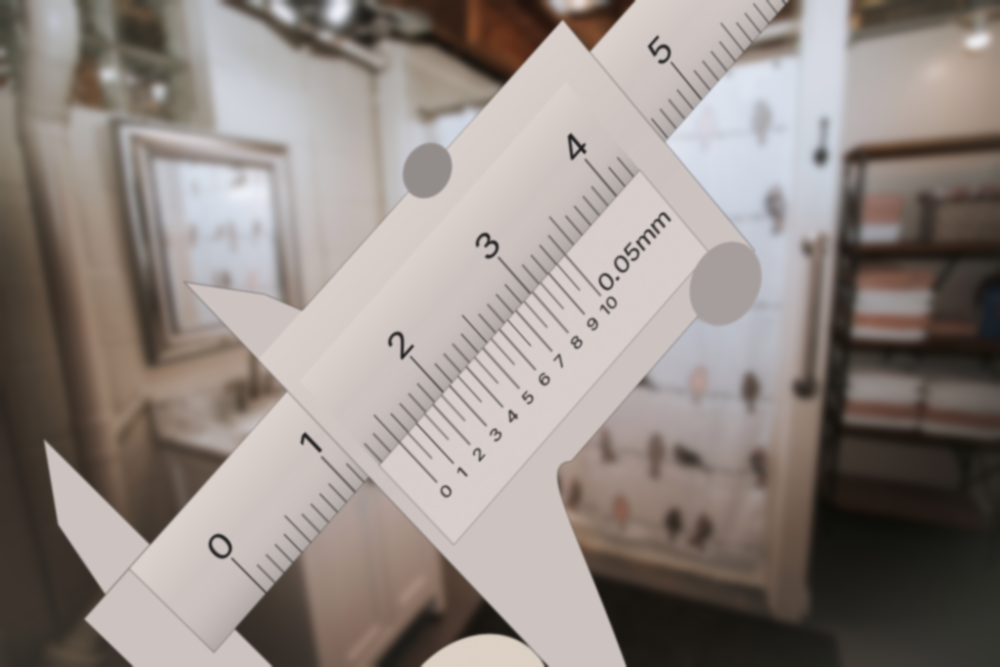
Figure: 15.0 mm
